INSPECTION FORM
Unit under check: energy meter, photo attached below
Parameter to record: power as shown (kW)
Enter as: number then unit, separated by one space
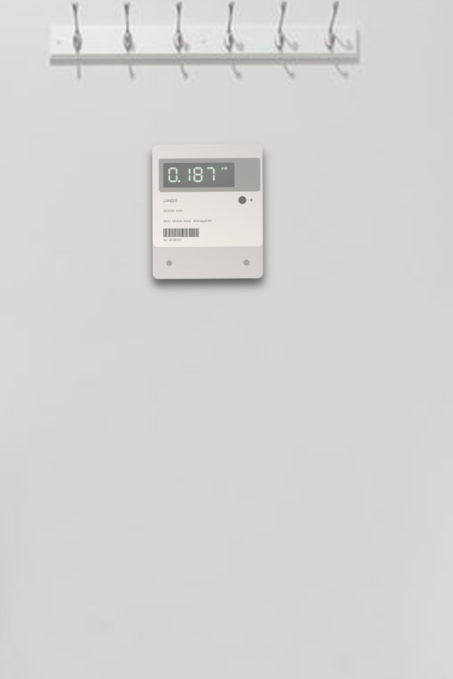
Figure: 0.187 kW
